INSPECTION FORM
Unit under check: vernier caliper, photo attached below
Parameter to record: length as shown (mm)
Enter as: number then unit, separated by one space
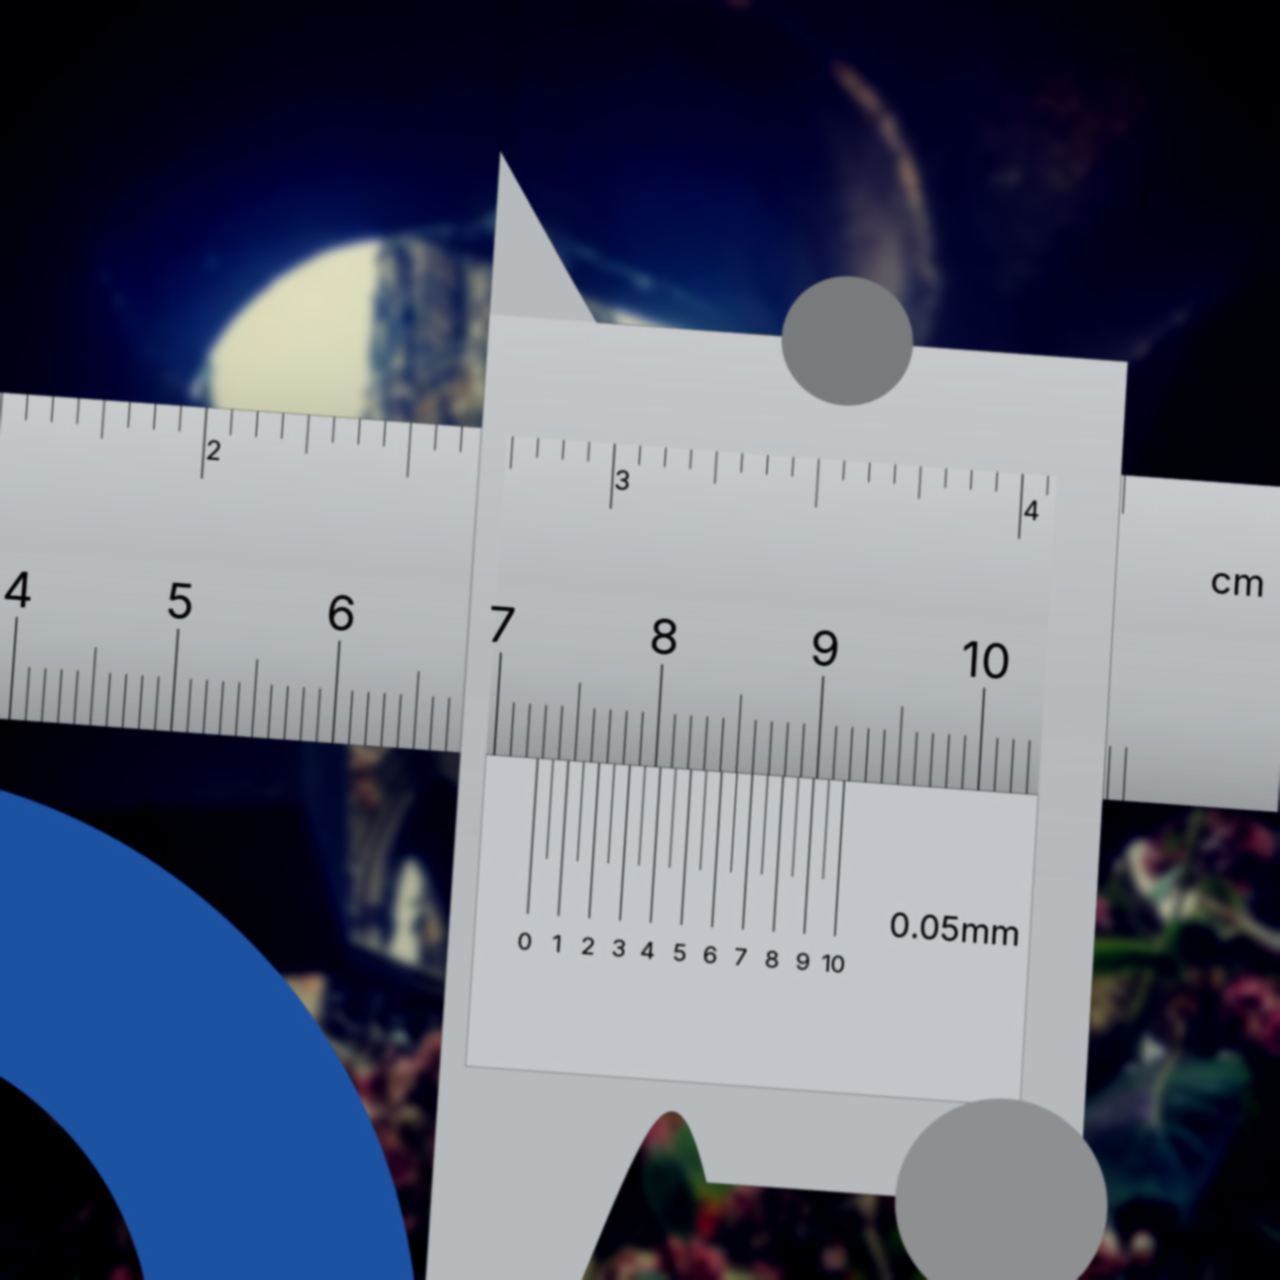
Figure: 72.7 mm
